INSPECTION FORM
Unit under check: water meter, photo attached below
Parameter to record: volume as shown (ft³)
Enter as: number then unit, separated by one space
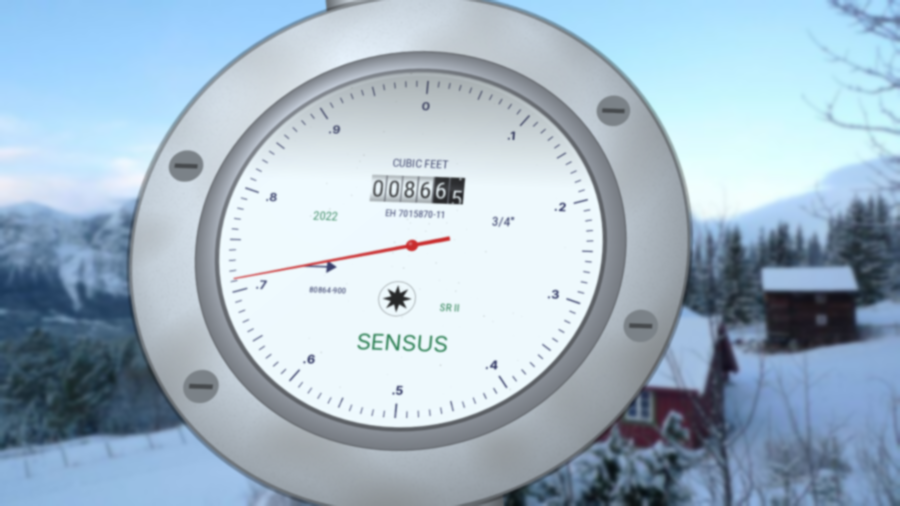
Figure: 8664.71 ft³
